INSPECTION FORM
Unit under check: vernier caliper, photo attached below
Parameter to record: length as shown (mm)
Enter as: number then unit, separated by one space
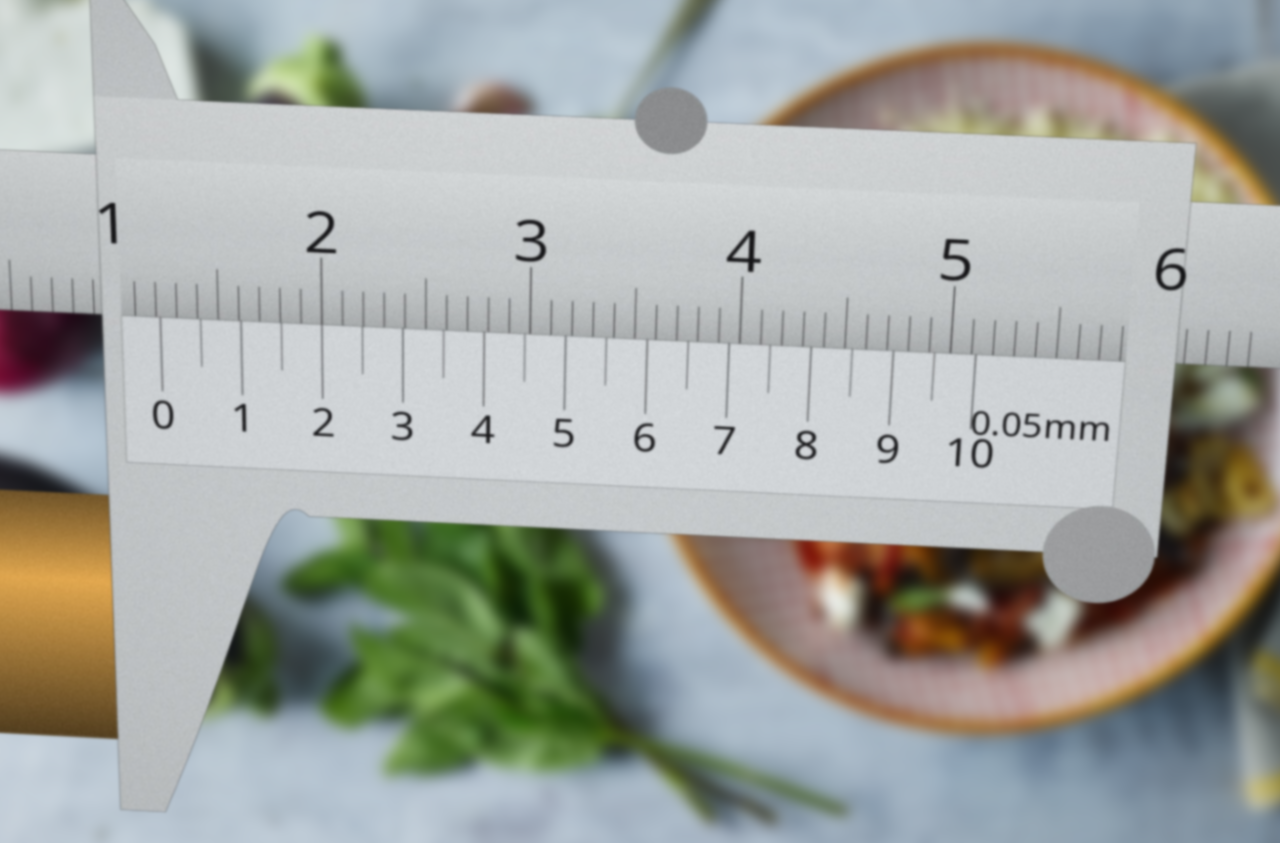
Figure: 12.2 mm
